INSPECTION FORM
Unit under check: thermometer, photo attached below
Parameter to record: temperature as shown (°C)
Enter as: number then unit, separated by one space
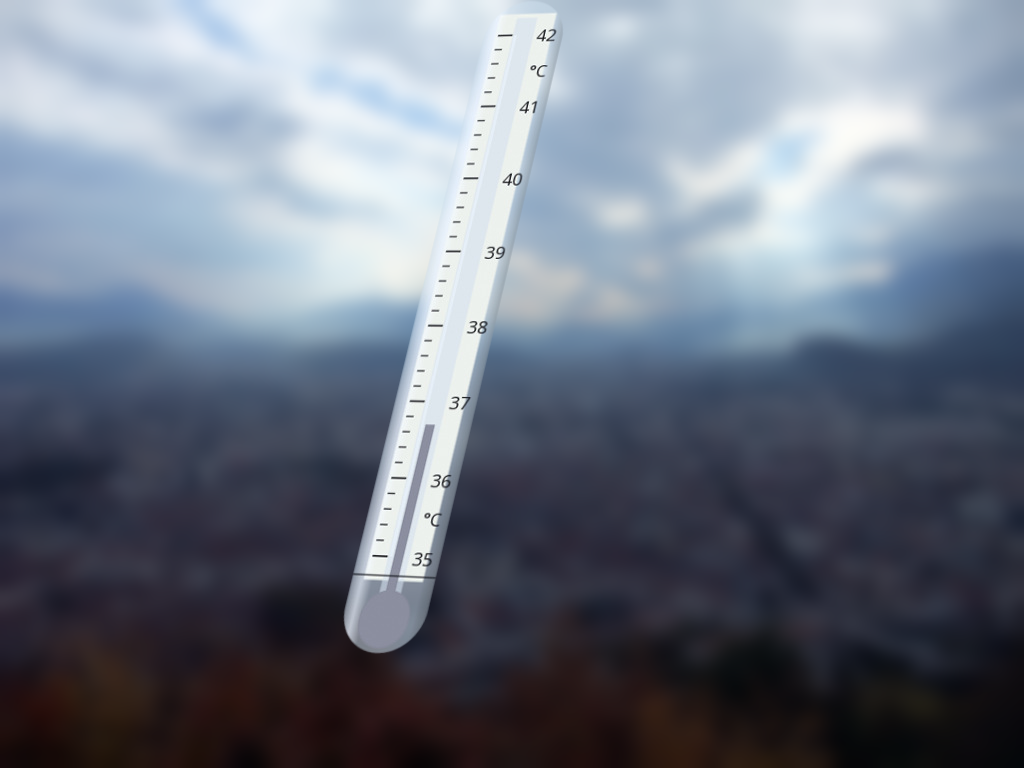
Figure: 36.7 °C
